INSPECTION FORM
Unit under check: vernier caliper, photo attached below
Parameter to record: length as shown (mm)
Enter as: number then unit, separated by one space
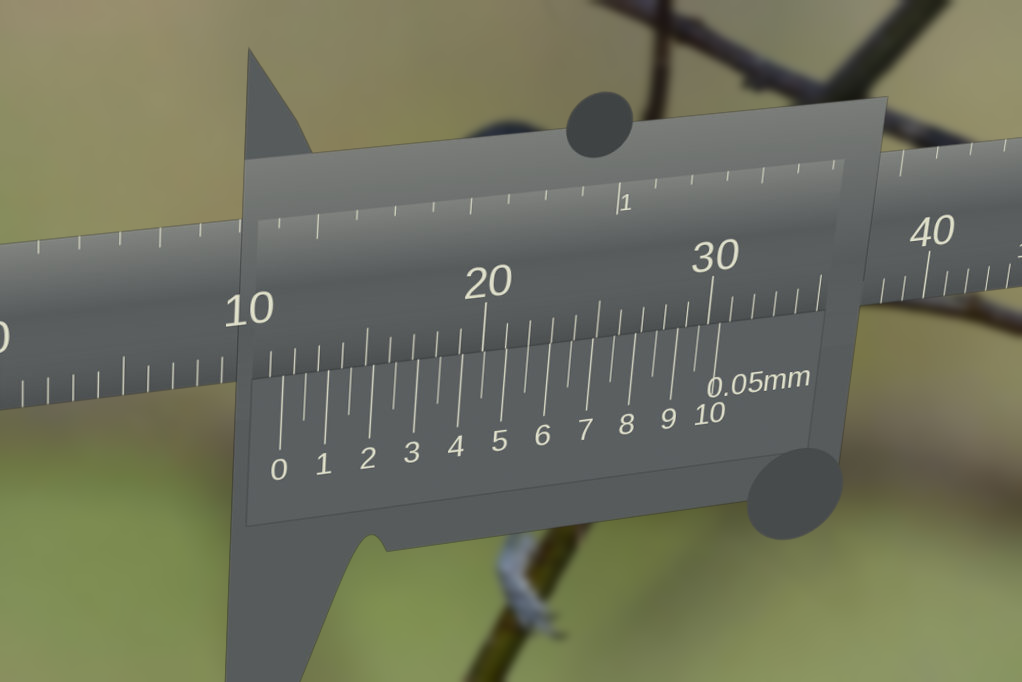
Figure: 11.55 mm
